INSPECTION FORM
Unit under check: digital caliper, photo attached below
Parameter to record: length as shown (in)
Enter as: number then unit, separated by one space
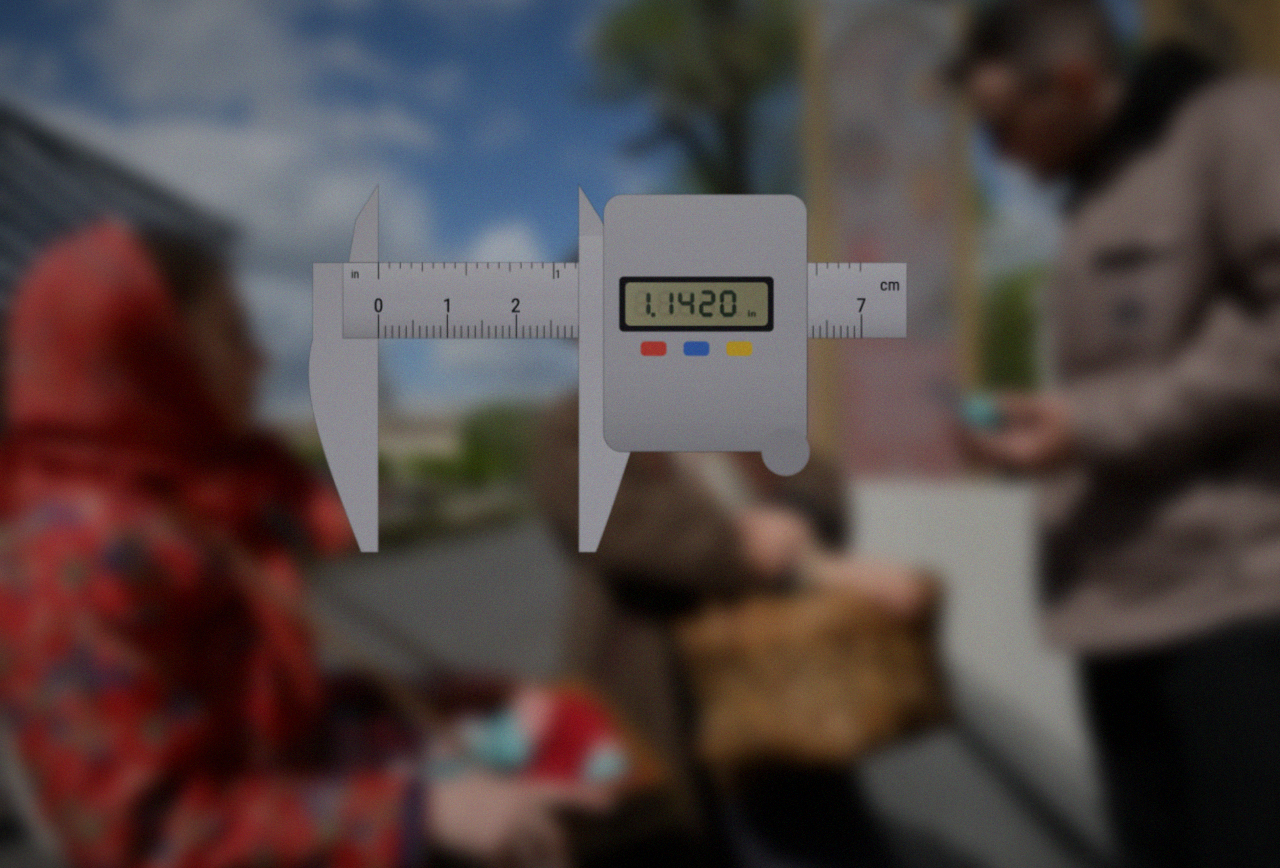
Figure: 1.1420 in
